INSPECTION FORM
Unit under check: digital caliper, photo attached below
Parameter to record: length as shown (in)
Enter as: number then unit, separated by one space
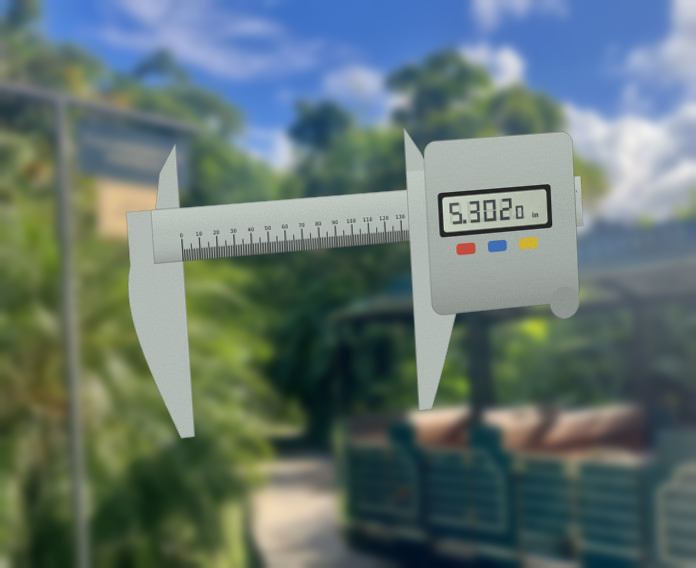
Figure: 5.3020 in
